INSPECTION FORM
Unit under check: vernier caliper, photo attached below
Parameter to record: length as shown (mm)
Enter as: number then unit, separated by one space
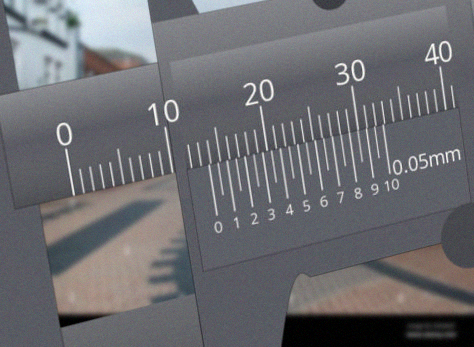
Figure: 13.8 mm
